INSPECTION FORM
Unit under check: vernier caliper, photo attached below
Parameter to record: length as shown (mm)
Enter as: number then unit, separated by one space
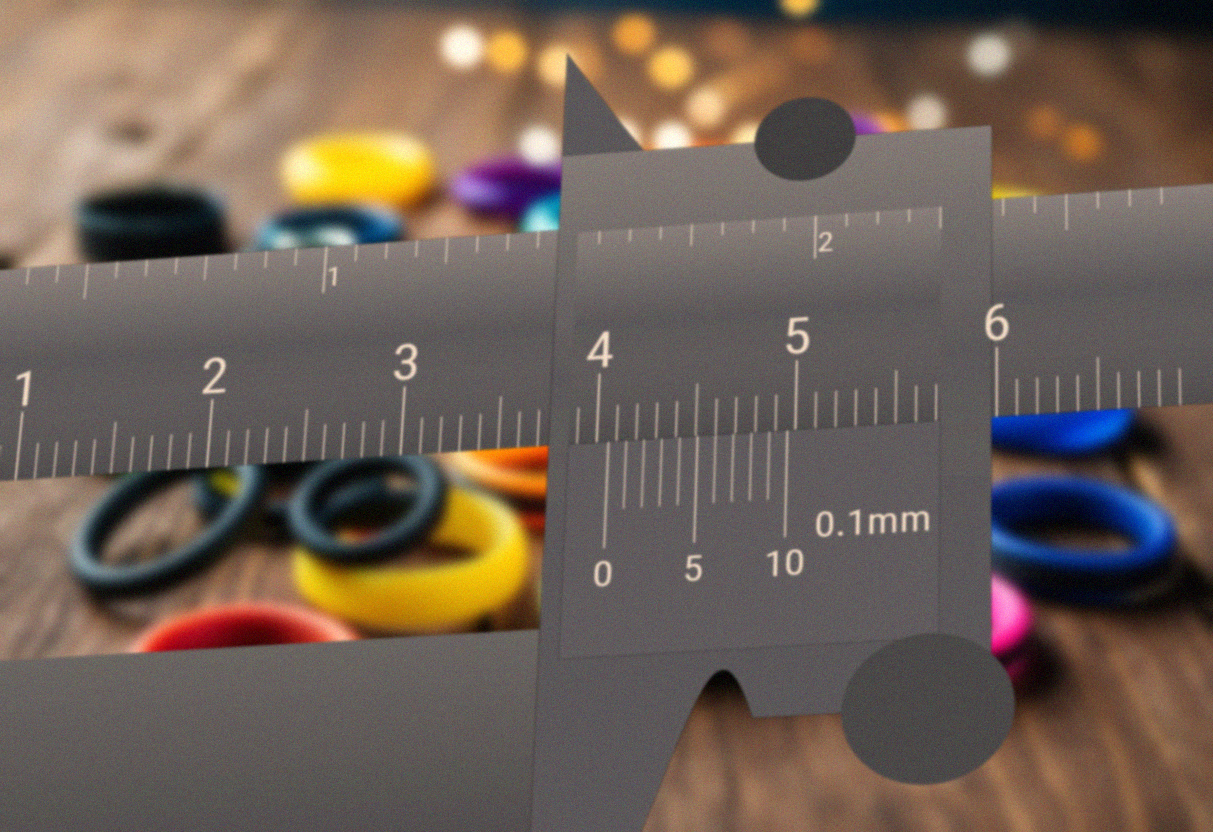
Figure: 40.6 mm
